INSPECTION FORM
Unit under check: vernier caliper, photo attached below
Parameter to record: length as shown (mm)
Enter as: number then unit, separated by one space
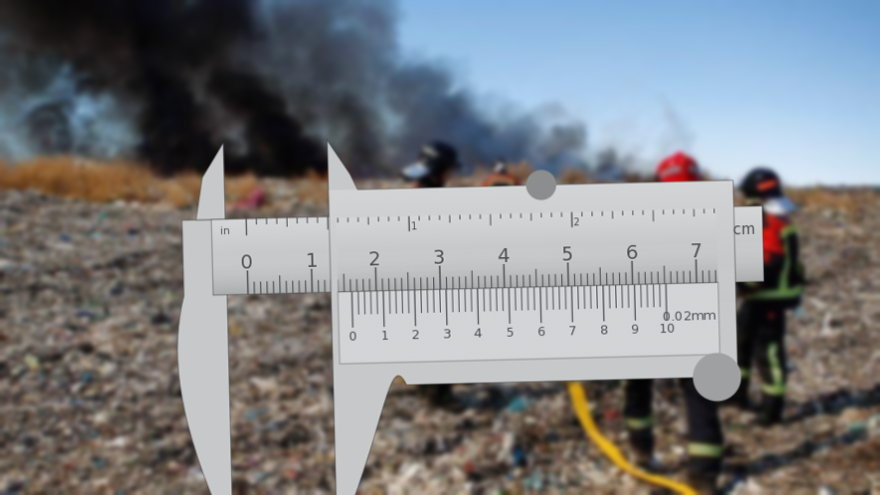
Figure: 16.2 mm
